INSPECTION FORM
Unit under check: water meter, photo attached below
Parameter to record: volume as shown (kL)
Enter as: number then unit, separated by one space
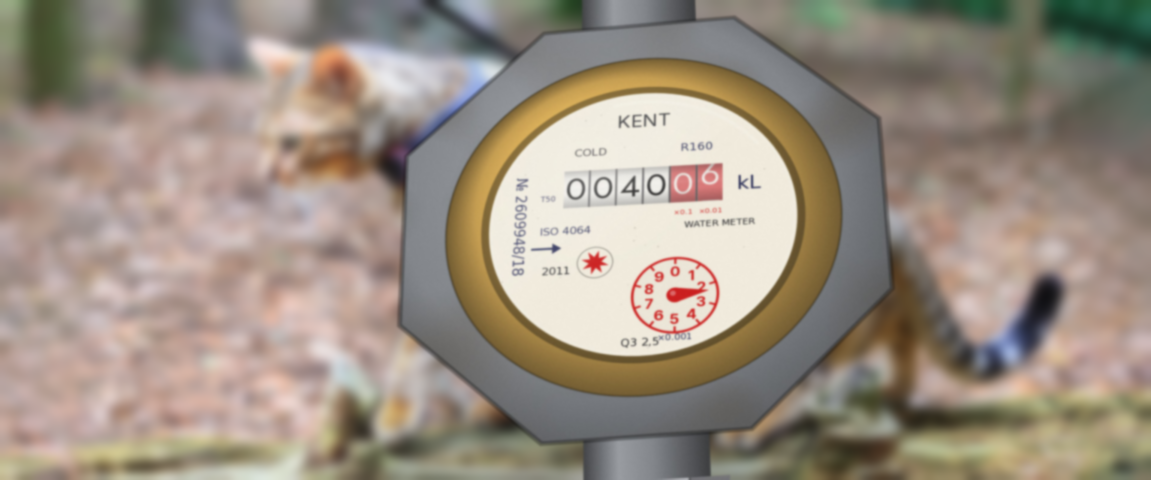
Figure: 40.062 kL
